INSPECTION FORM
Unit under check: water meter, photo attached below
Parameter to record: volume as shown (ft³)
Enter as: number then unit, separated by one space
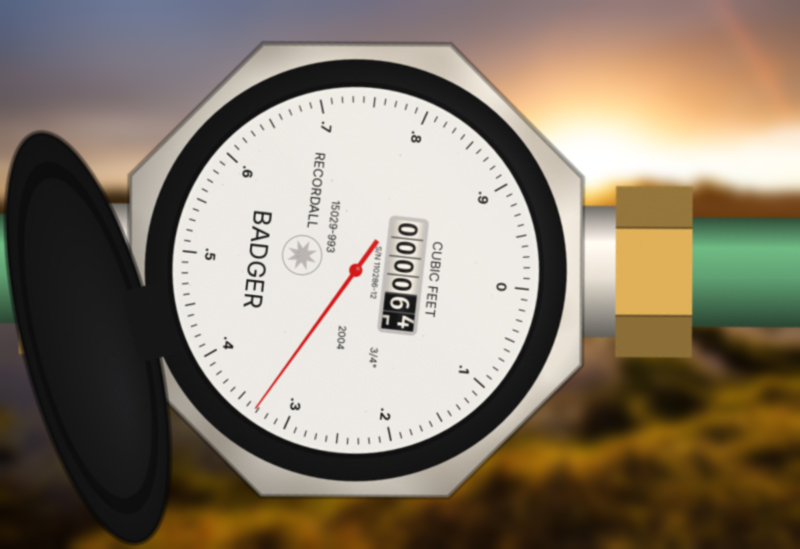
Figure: 64.33 ft³
